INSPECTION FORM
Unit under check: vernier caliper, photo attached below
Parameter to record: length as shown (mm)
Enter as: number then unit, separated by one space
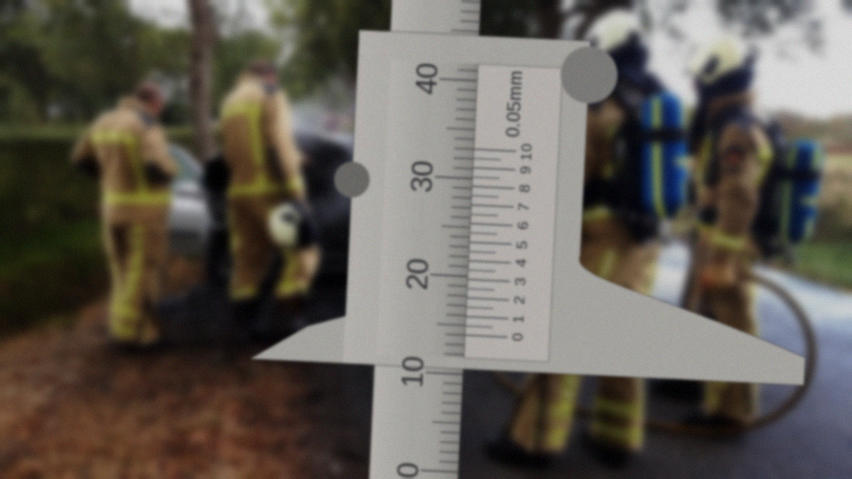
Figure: 14.0 mm
